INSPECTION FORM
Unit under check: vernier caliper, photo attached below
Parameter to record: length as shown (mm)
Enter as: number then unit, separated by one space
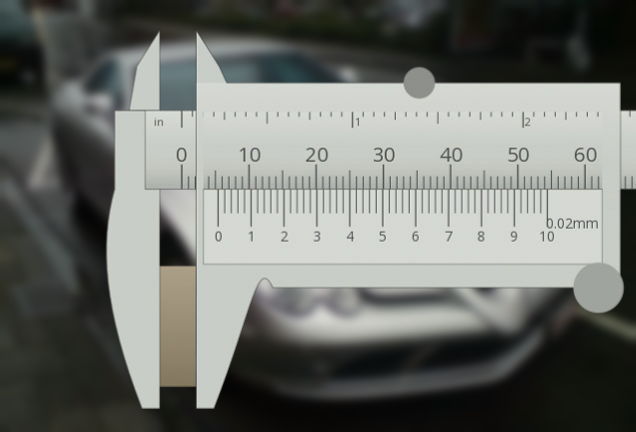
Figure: 5.4 mm
